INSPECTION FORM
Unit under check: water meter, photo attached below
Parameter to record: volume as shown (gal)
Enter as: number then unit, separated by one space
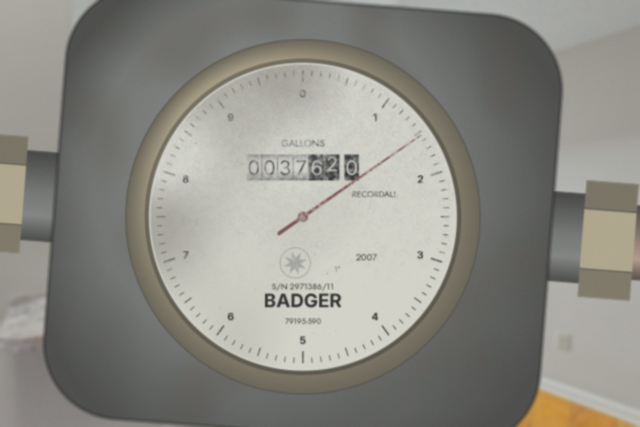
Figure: 37621.5 gal
